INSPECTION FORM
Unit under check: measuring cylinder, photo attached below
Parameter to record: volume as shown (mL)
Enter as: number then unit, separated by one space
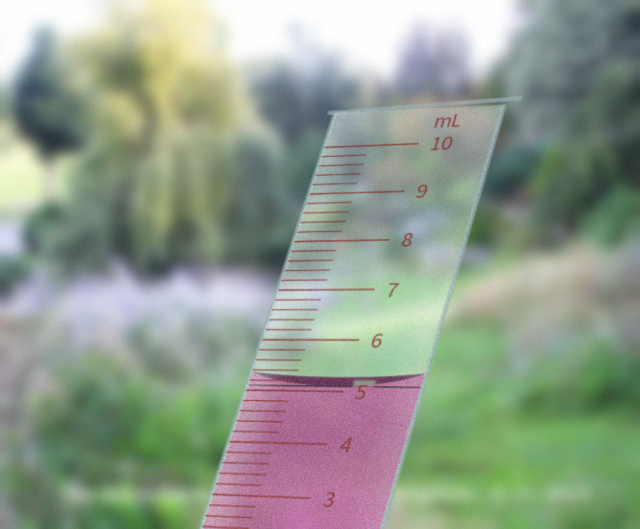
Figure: 5.1 mL
